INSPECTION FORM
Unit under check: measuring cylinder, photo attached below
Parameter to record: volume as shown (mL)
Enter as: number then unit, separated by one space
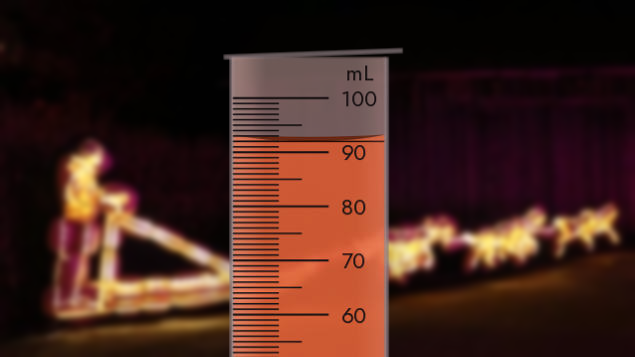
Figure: 92 mL
